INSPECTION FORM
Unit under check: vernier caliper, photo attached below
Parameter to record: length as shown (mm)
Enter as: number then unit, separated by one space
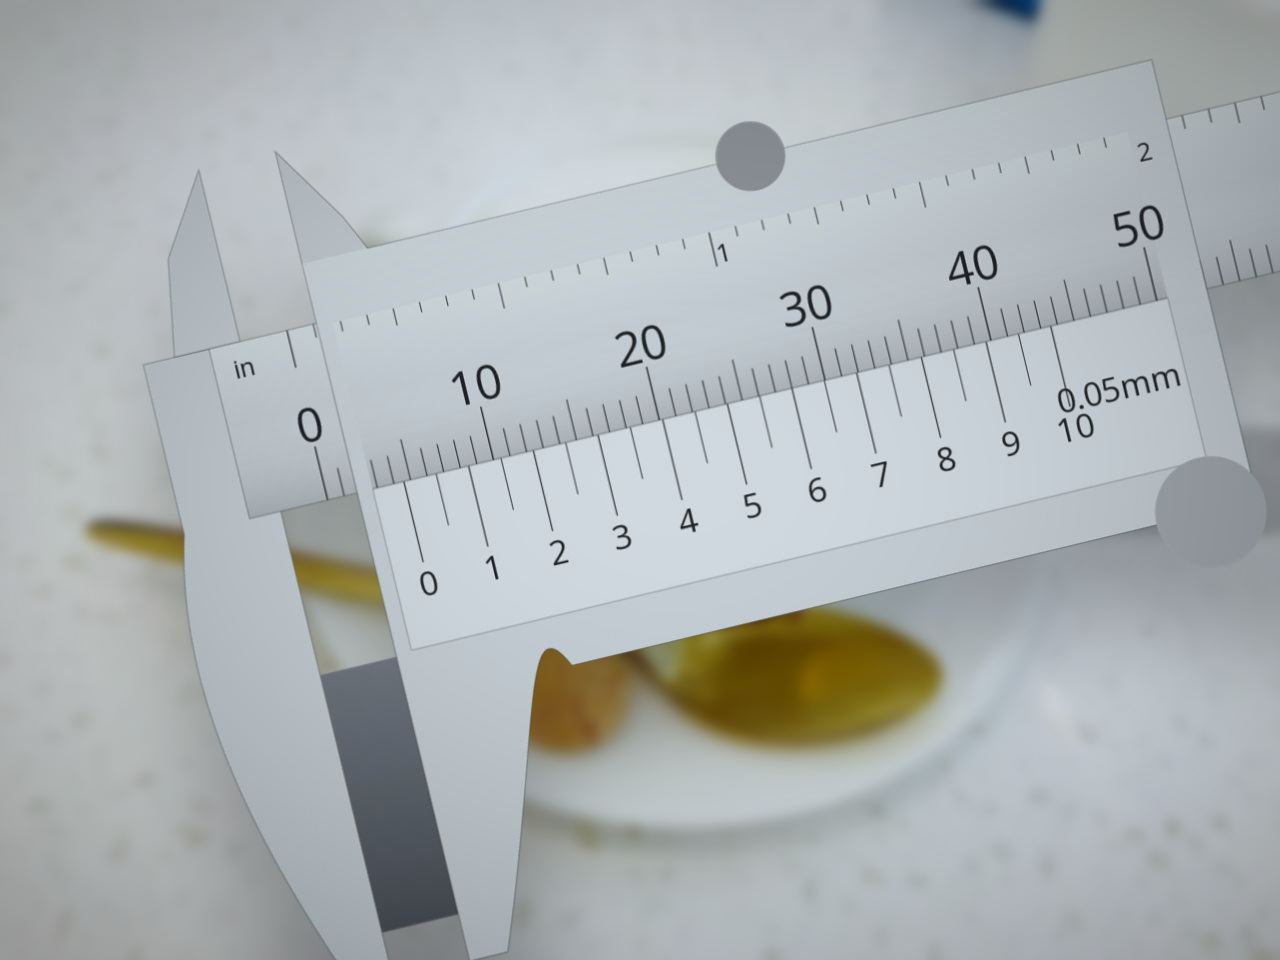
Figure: 4.6 mm
